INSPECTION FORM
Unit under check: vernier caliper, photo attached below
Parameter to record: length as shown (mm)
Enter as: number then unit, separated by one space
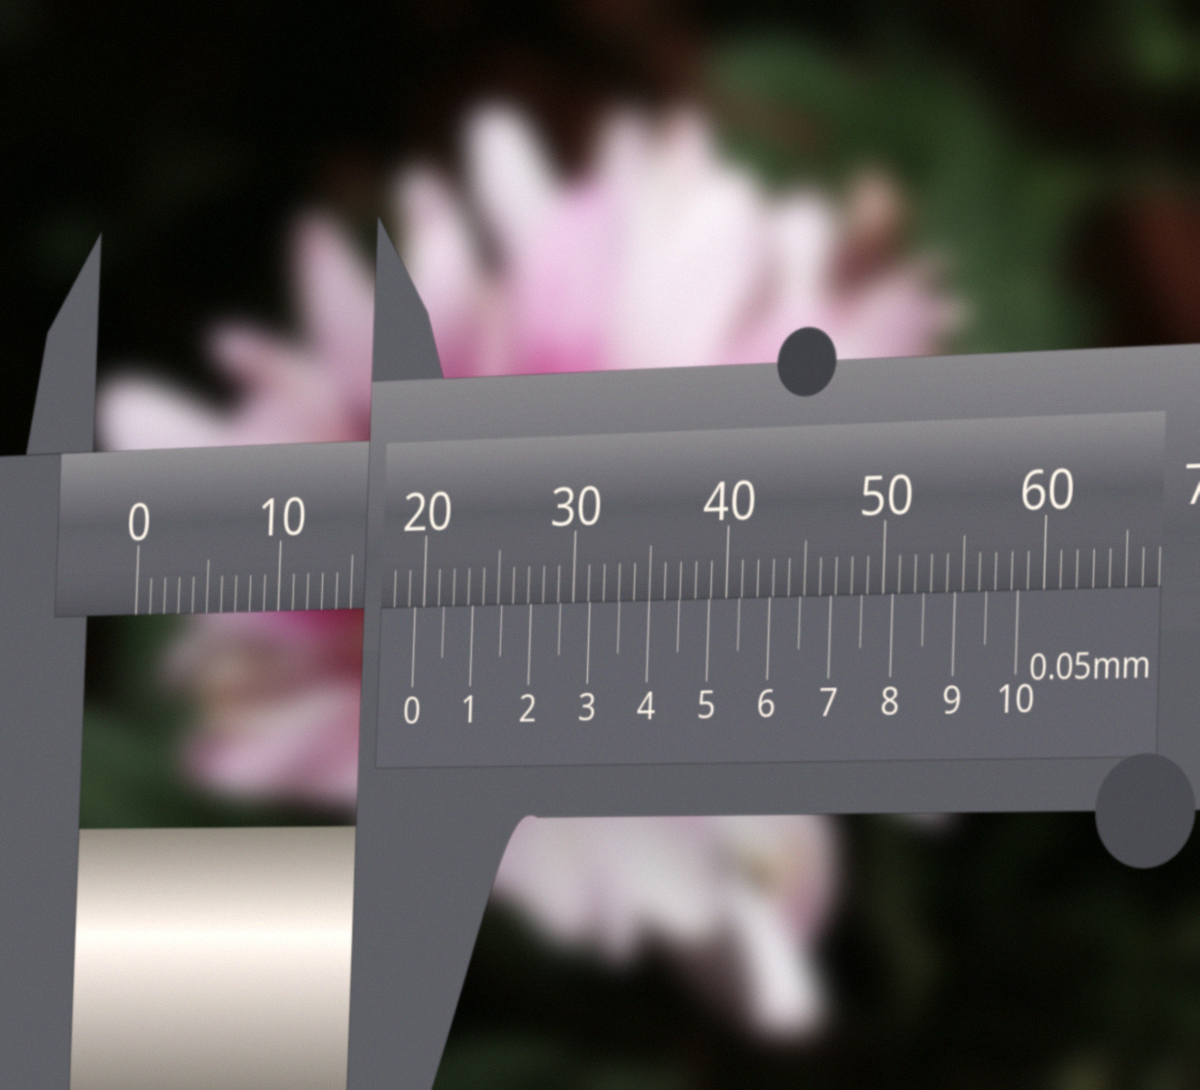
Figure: 19.4 mm
